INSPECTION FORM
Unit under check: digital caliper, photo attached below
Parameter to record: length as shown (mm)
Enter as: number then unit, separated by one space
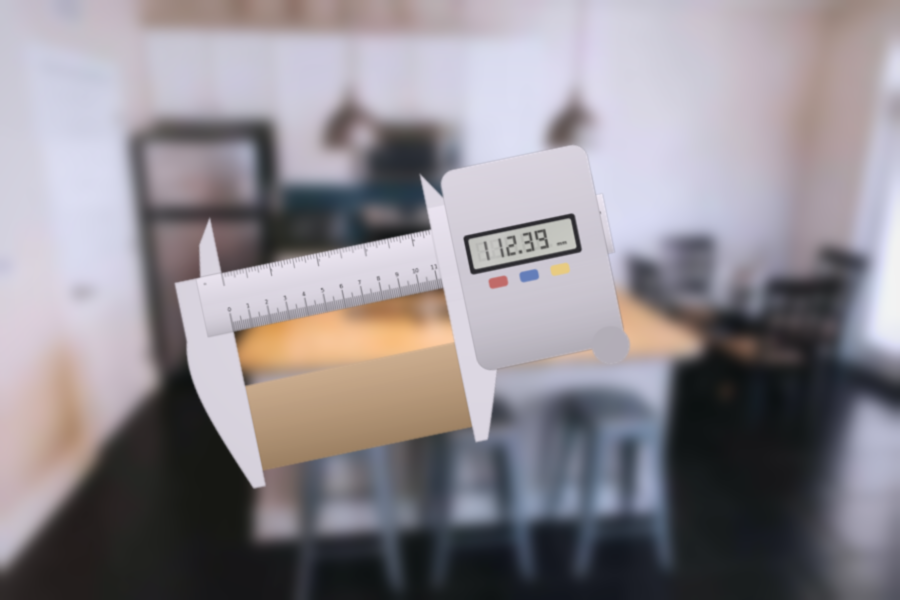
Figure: 112.39 mm
